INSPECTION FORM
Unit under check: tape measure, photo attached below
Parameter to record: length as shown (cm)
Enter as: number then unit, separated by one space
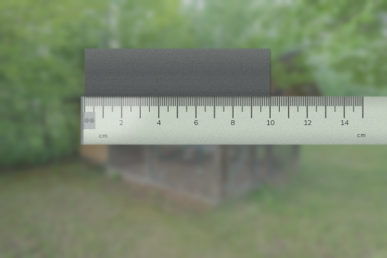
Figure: 10 cm
